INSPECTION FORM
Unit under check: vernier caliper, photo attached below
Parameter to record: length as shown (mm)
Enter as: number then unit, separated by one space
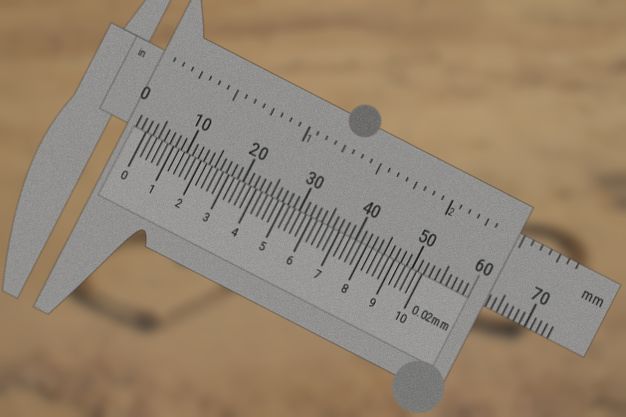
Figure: 2.8 mm
